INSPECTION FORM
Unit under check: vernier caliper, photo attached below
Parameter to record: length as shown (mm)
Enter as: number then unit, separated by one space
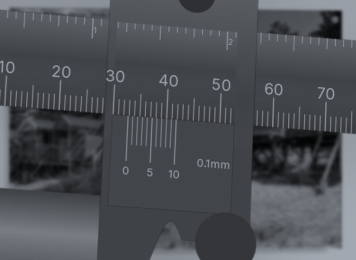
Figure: 32.8 mm
